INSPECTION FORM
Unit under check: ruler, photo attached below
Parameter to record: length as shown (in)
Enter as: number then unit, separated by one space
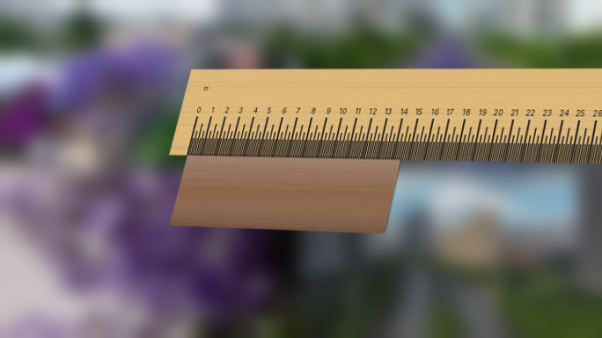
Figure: 14.5 in
